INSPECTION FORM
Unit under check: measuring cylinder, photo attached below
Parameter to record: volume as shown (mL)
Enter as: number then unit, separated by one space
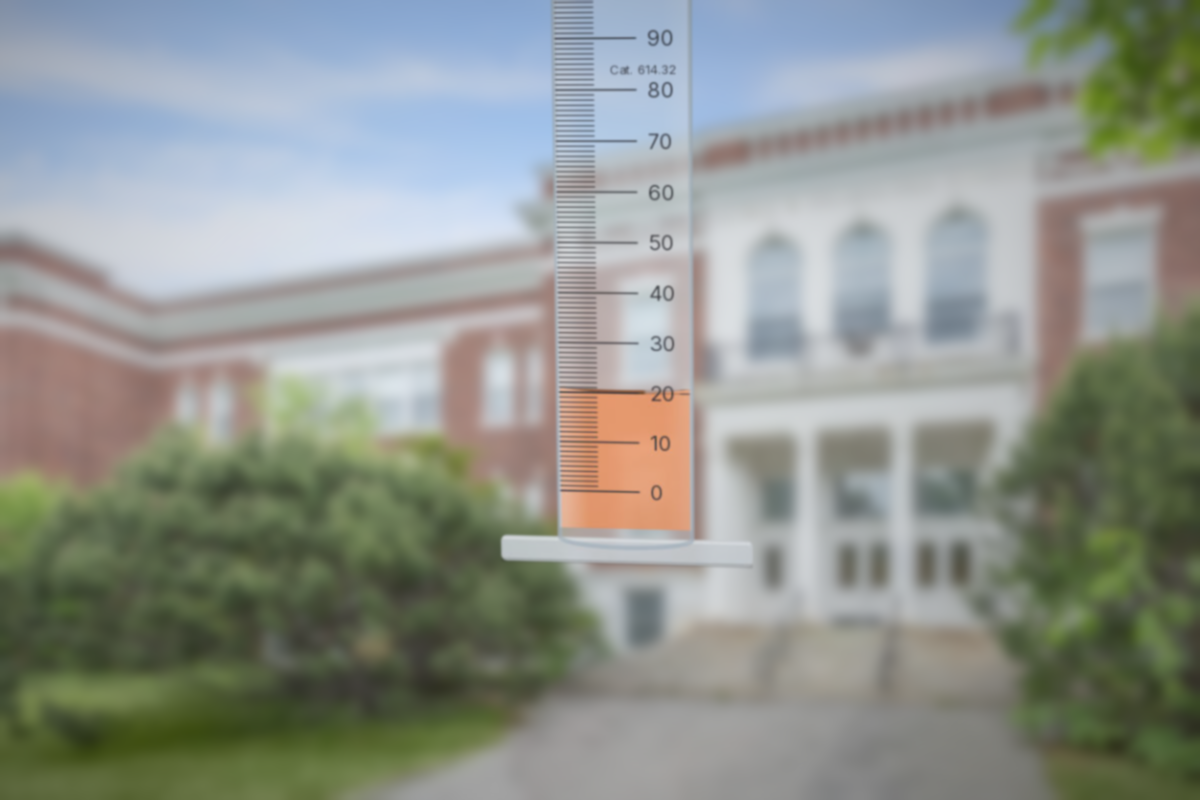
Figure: 20 mL
